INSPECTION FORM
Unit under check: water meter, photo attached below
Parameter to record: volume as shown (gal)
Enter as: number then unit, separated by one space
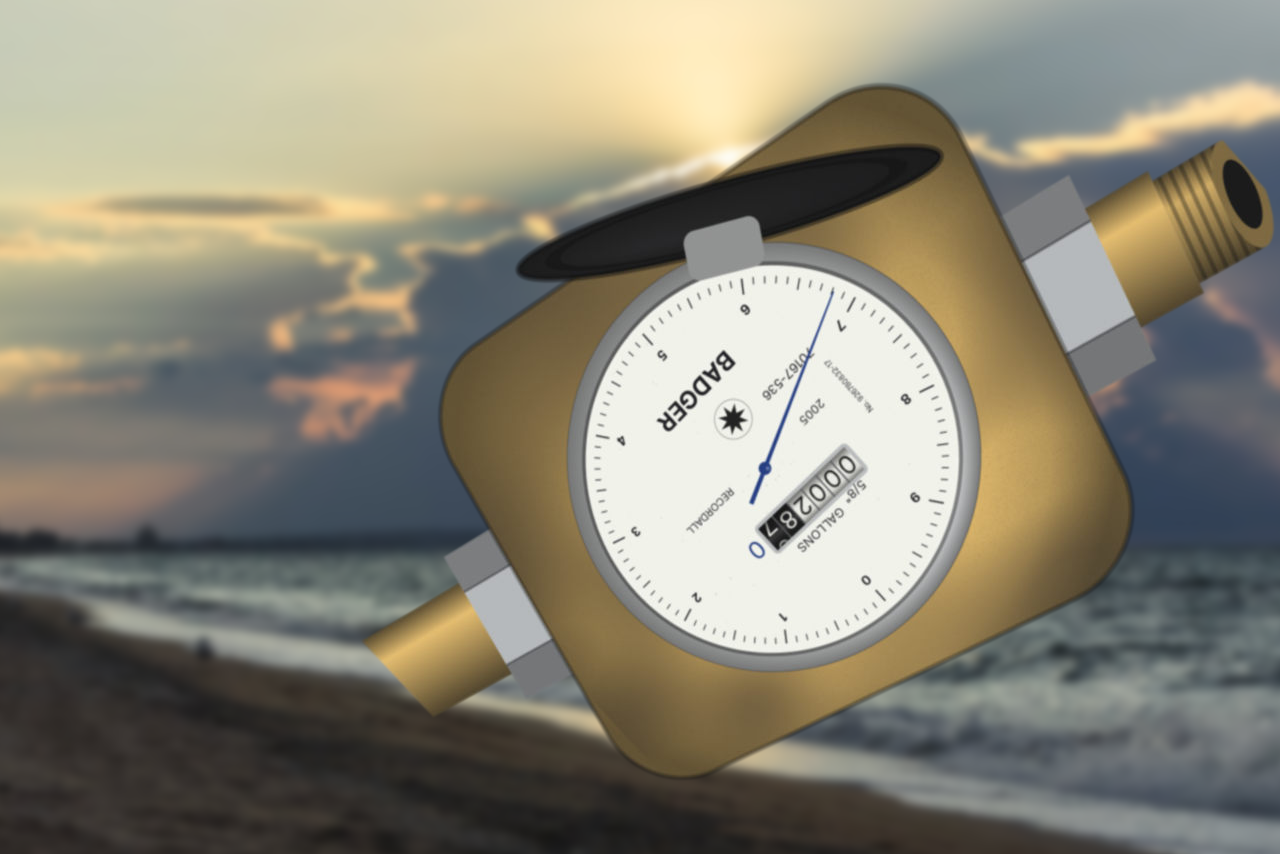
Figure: 2866.8 gal
